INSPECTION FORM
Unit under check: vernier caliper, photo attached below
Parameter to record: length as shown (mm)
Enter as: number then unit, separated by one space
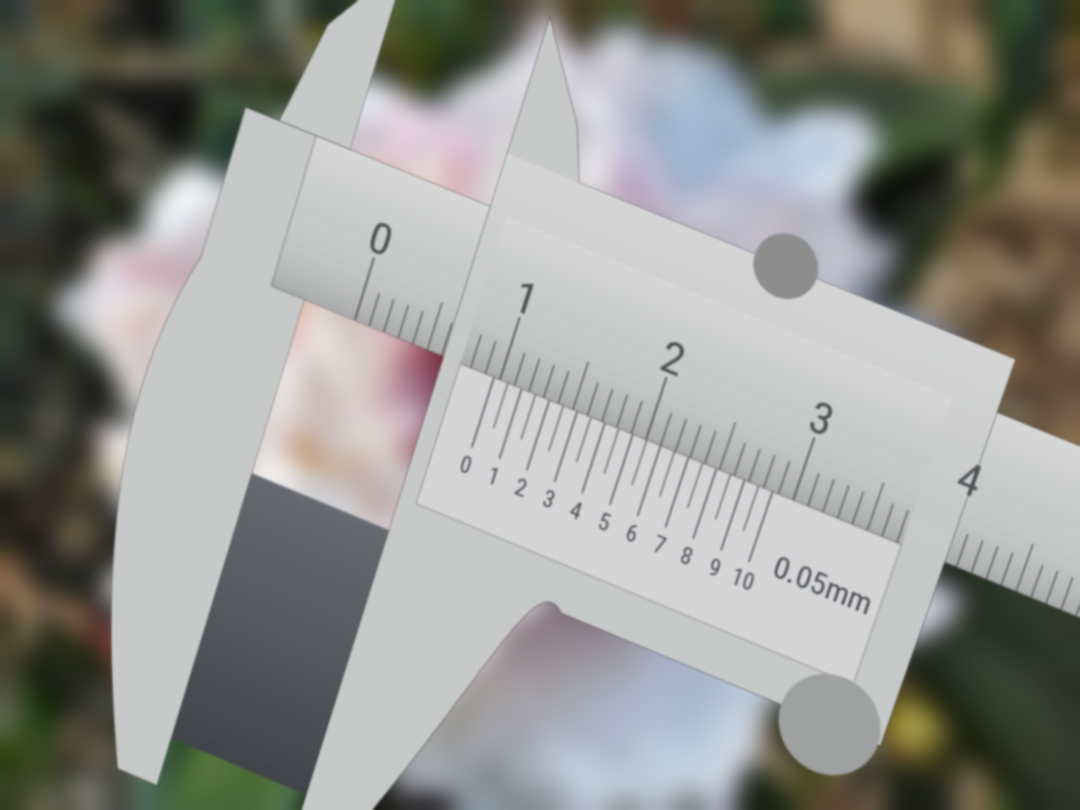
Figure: 9.6 mm
